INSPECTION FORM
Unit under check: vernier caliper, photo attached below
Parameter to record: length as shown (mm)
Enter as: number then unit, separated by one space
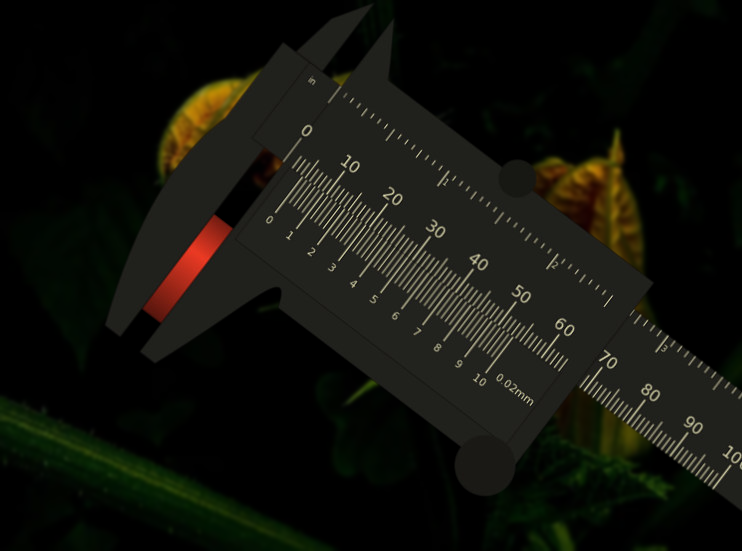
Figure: 4.5 mm
